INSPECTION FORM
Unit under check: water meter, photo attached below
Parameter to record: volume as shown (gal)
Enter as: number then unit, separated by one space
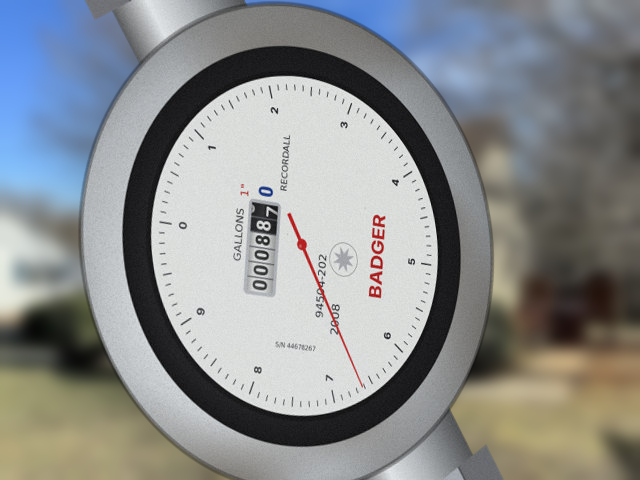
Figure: 8866.6 gal
